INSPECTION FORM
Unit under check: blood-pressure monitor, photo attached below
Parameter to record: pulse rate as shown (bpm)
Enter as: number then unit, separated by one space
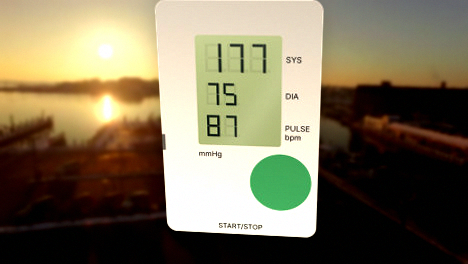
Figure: 87 bpm
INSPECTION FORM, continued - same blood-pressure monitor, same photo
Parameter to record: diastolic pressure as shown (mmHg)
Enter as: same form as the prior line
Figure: 75 mmHg
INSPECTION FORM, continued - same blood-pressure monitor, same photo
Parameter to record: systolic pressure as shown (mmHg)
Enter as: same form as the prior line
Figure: 177 mmHg
